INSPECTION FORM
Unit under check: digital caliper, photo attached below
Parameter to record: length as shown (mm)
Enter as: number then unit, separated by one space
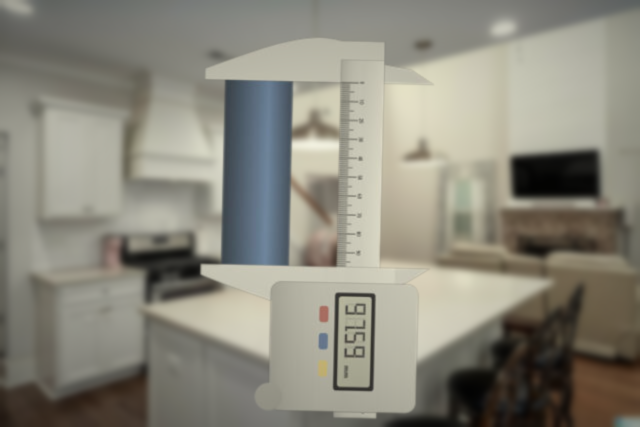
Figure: 97.59 mm
